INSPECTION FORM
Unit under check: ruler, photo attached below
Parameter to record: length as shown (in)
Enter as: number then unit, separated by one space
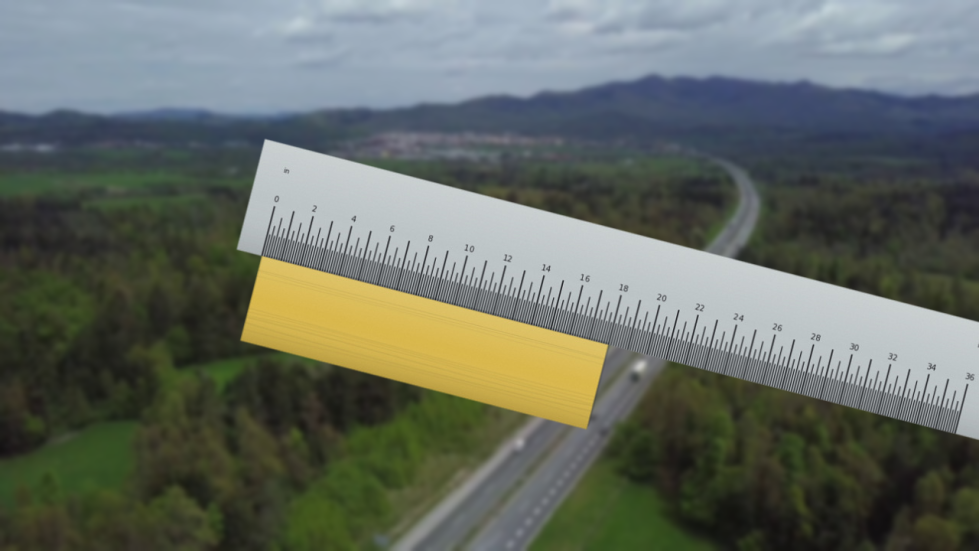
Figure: 18 in
